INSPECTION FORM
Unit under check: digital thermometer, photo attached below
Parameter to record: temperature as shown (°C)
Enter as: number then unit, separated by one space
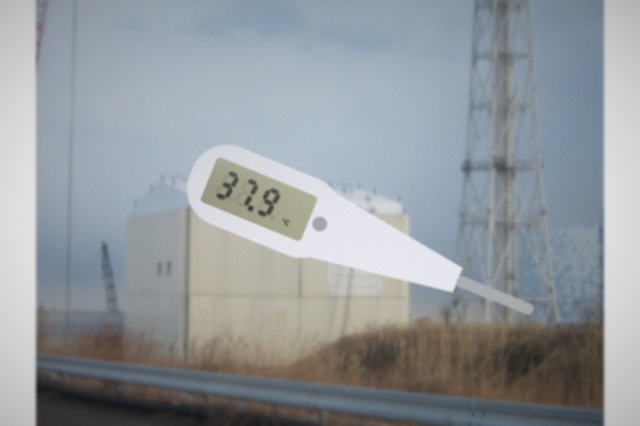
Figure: 37.9 °C
